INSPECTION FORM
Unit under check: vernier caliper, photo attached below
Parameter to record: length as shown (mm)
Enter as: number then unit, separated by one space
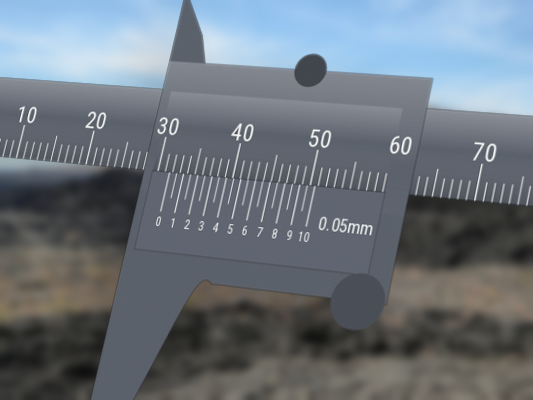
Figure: 31.6 mm
